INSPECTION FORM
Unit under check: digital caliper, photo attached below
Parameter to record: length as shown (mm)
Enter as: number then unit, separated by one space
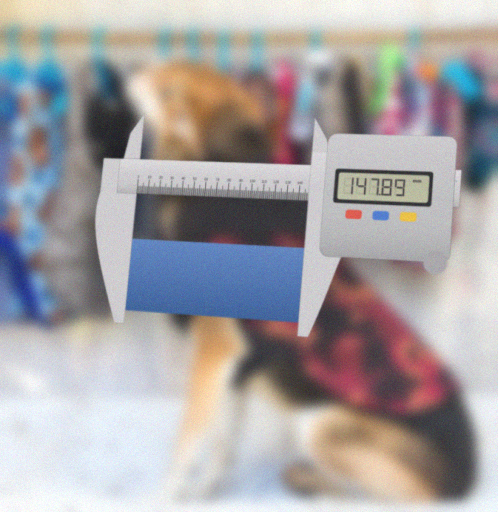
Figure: 147.89 mm
